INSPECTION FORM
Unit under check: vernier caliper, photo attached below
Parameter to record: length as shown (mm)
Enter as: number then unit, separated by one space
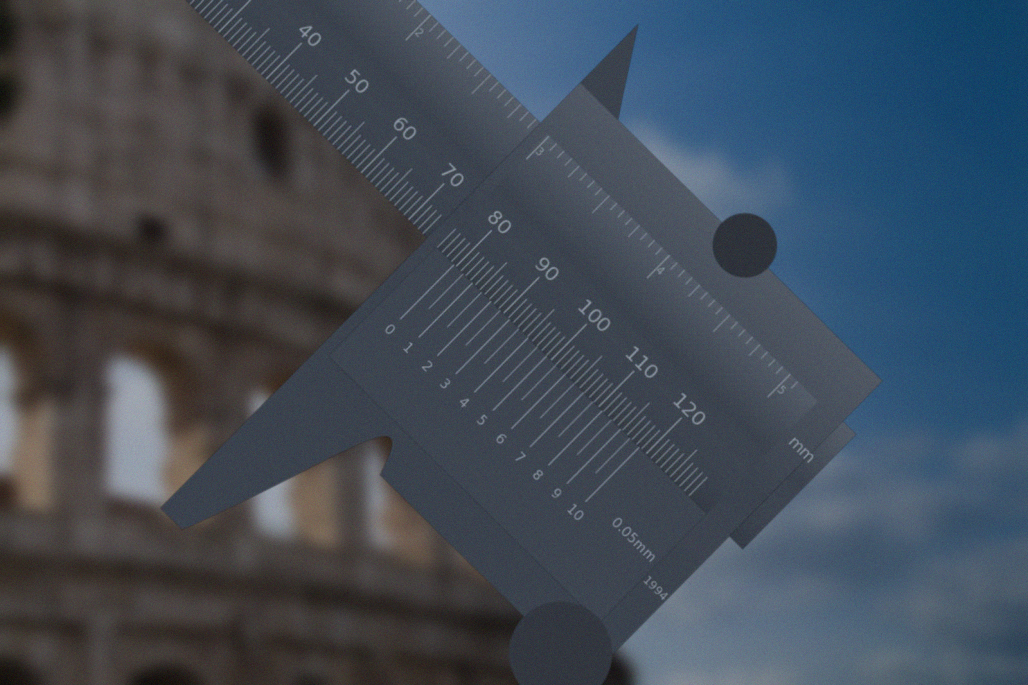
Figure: 79.6 mm
